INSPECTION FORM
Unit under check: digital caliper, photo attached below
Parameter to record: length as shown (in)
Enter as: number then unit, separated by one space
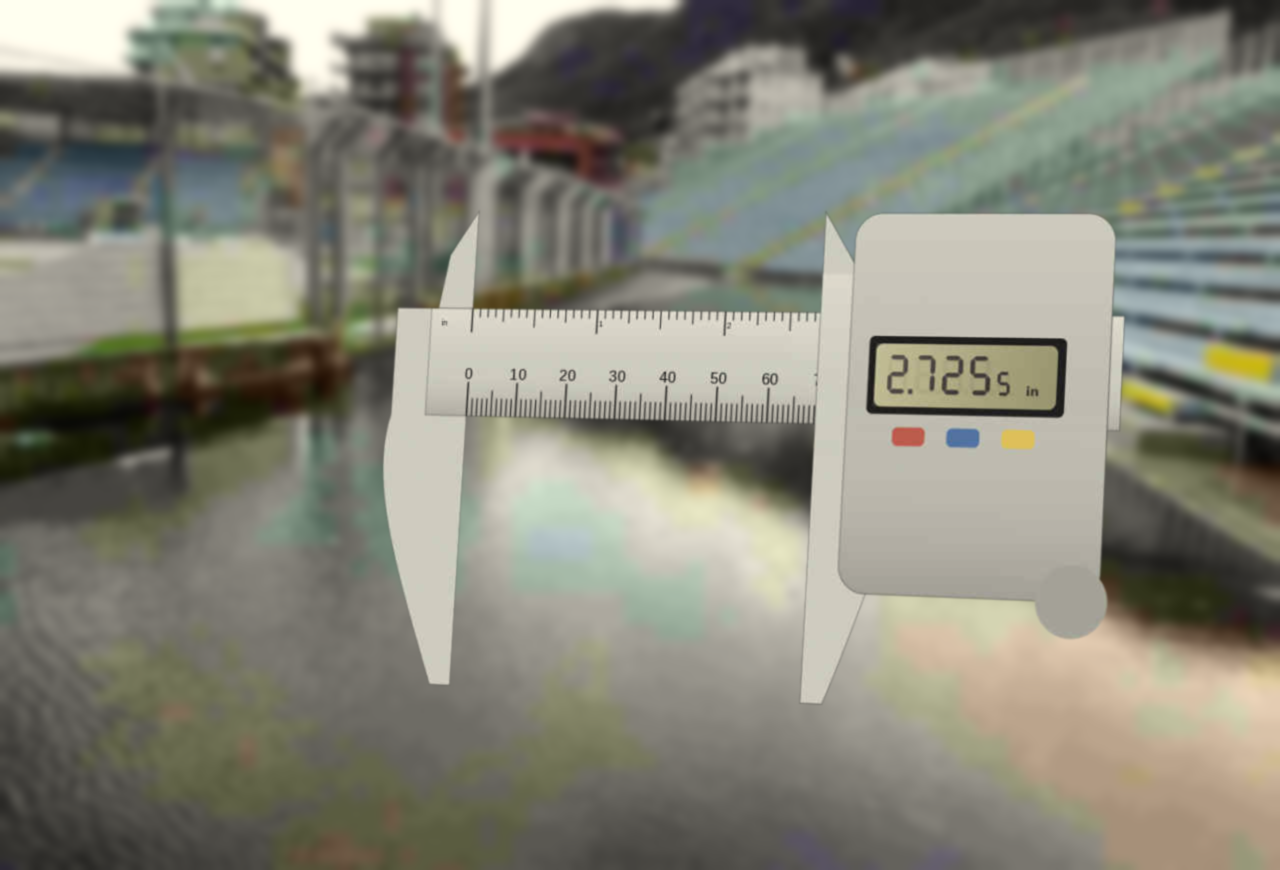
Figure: 2.7255 in
